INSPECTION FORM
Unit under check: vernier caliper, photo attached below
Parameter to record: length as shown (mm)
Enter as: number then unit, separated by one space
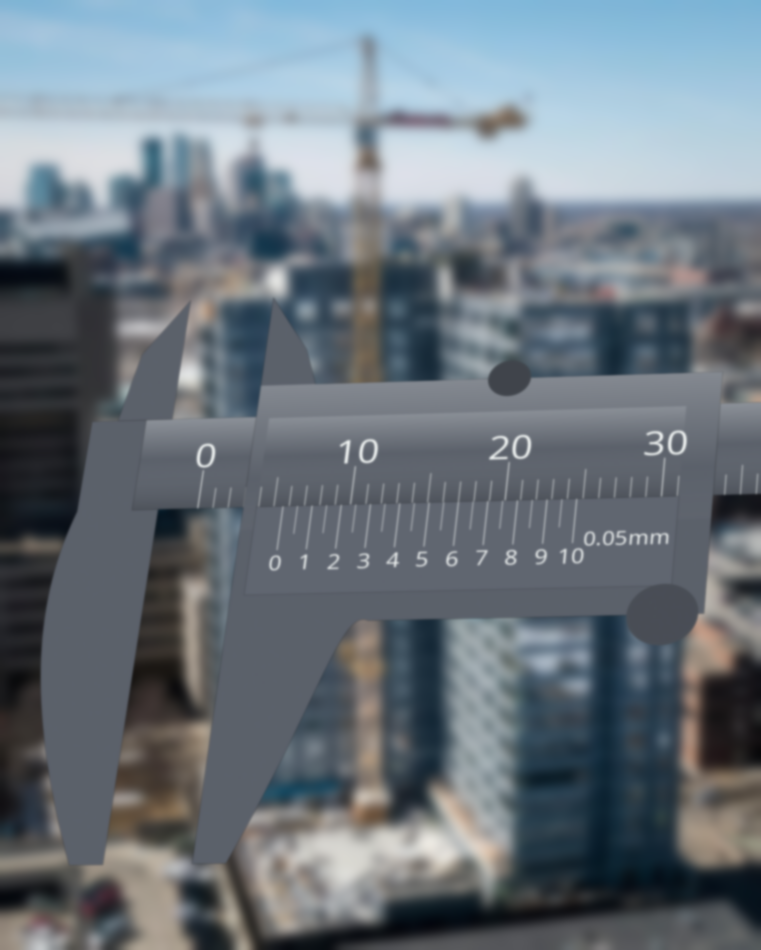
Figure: 5.6 mm
